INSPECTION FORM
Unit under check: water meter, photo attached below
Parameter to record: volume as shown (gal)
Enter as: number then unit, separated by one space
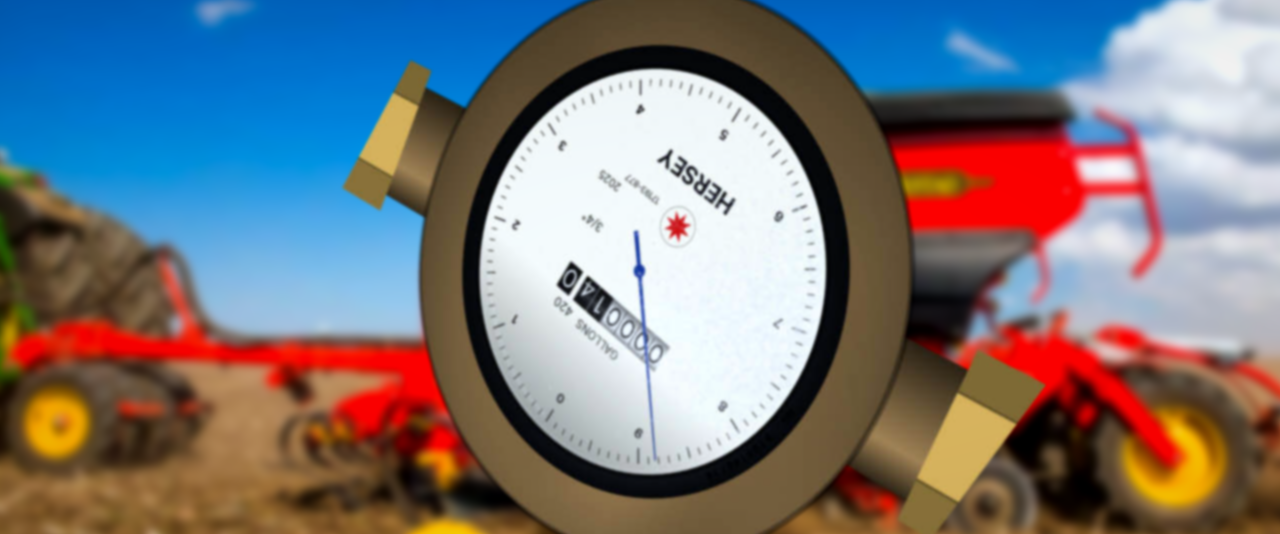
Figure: 138.8 gal
